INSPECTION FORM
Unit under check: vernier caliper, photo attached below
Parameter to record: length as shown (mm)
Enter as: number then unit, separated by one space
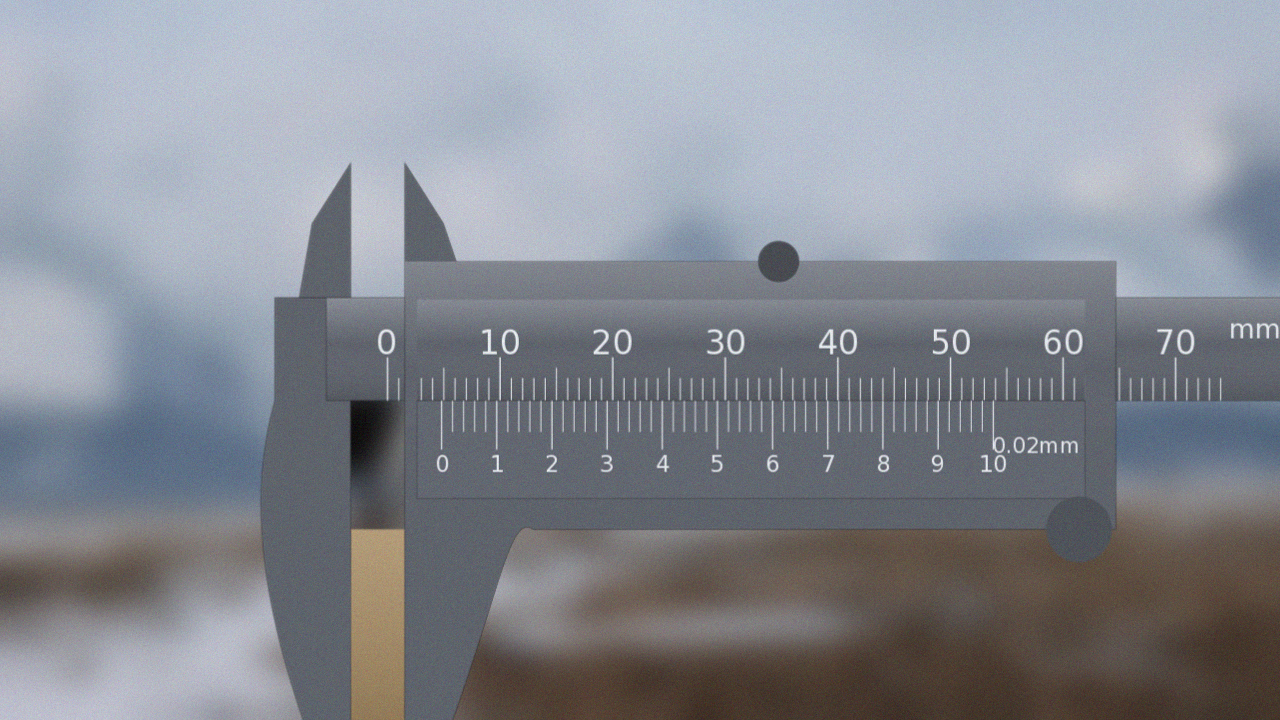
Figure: 4.8 mm
